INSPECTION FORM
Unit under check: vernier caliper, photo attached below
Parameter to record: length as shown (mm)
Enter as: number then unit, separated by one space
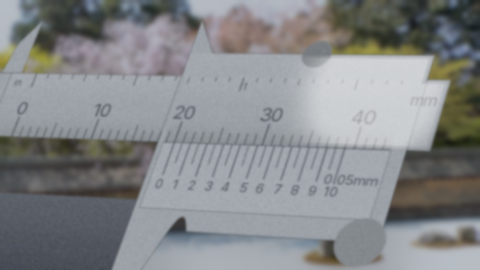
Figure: 20.0 mm
